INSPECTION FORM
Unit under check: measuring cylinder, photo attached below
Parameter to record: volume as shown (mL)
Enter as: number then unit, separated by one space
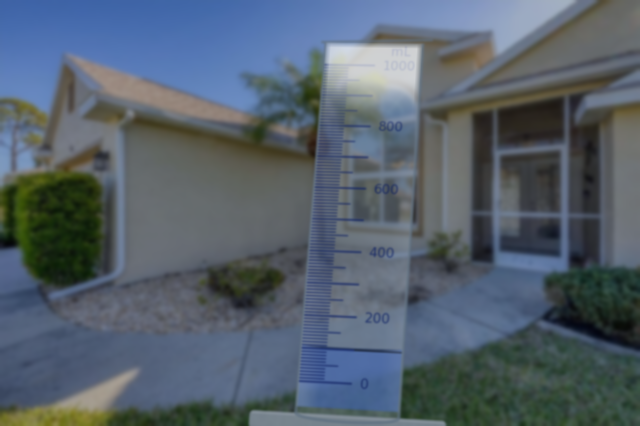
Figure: 100 mL
